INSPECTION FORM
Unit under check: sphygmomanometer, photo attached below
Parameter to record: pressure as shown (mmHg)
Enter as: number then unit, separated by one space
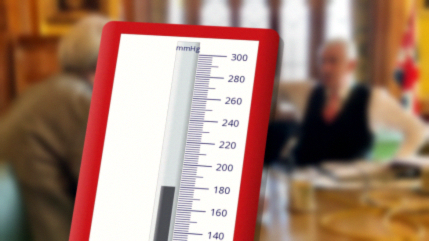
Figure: 180 mmHg
